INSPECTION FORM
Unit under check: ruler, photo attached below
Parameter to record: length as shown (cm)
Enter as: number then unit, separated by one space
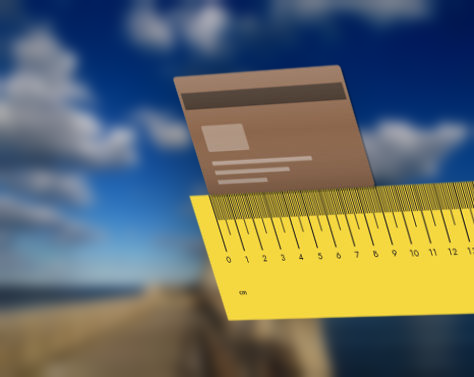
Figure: 9 cm
